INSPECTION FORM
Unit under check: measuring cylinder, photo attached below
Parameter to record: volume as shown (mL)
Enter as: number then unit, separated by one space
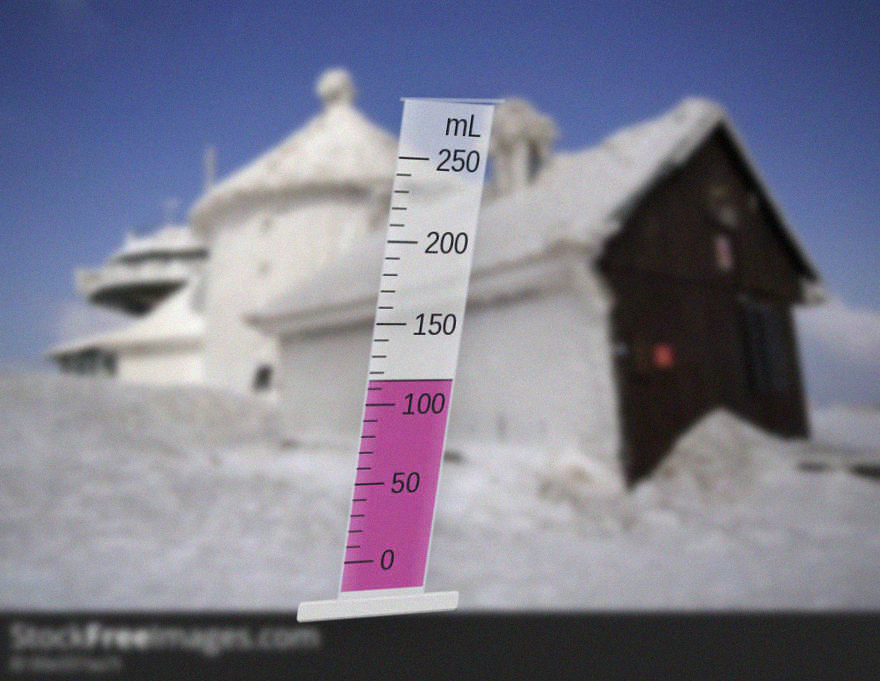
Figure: 115 mL
